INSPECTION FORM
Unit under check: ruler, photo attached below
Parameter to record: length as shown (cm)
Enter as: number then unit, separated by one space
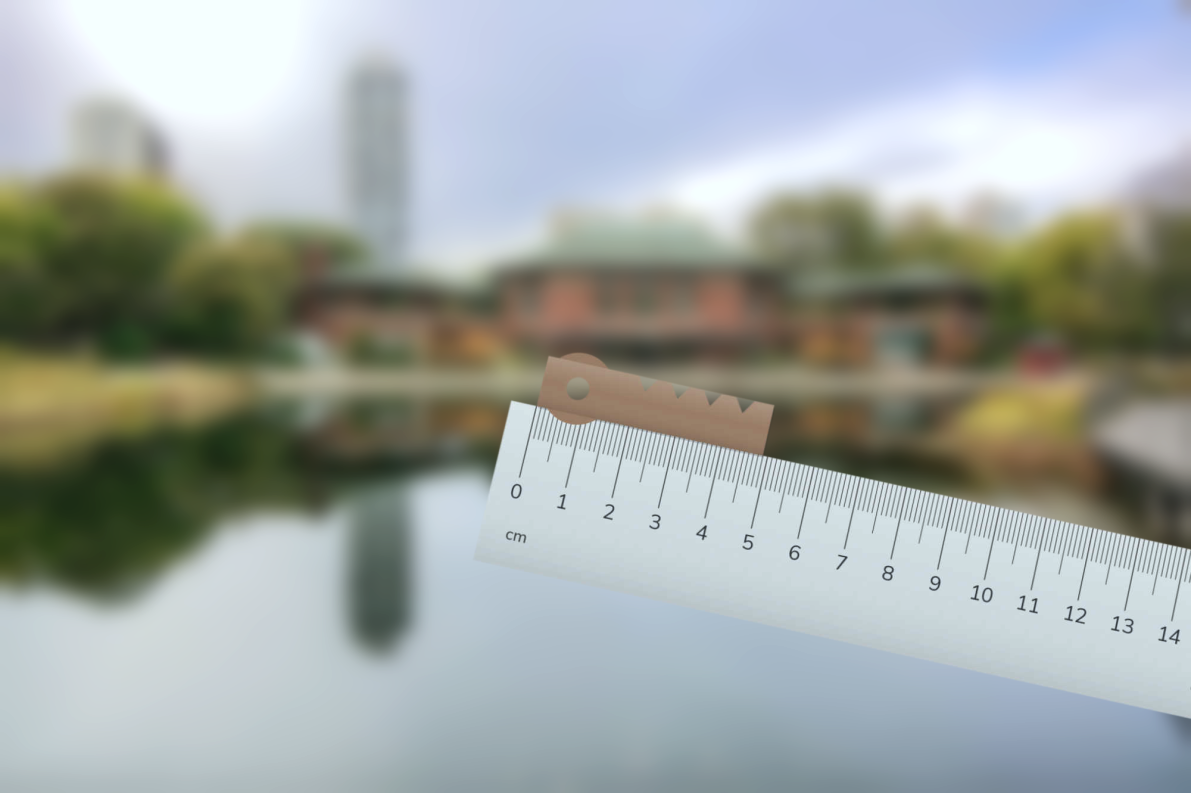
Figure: 4.9 cm
